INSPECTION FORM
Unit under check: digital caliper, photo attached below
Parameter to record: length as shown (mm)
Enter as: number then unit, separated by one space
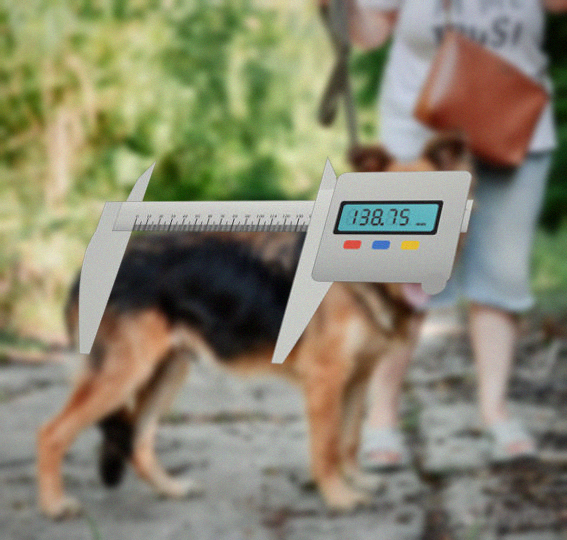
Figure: 138.75 mm
